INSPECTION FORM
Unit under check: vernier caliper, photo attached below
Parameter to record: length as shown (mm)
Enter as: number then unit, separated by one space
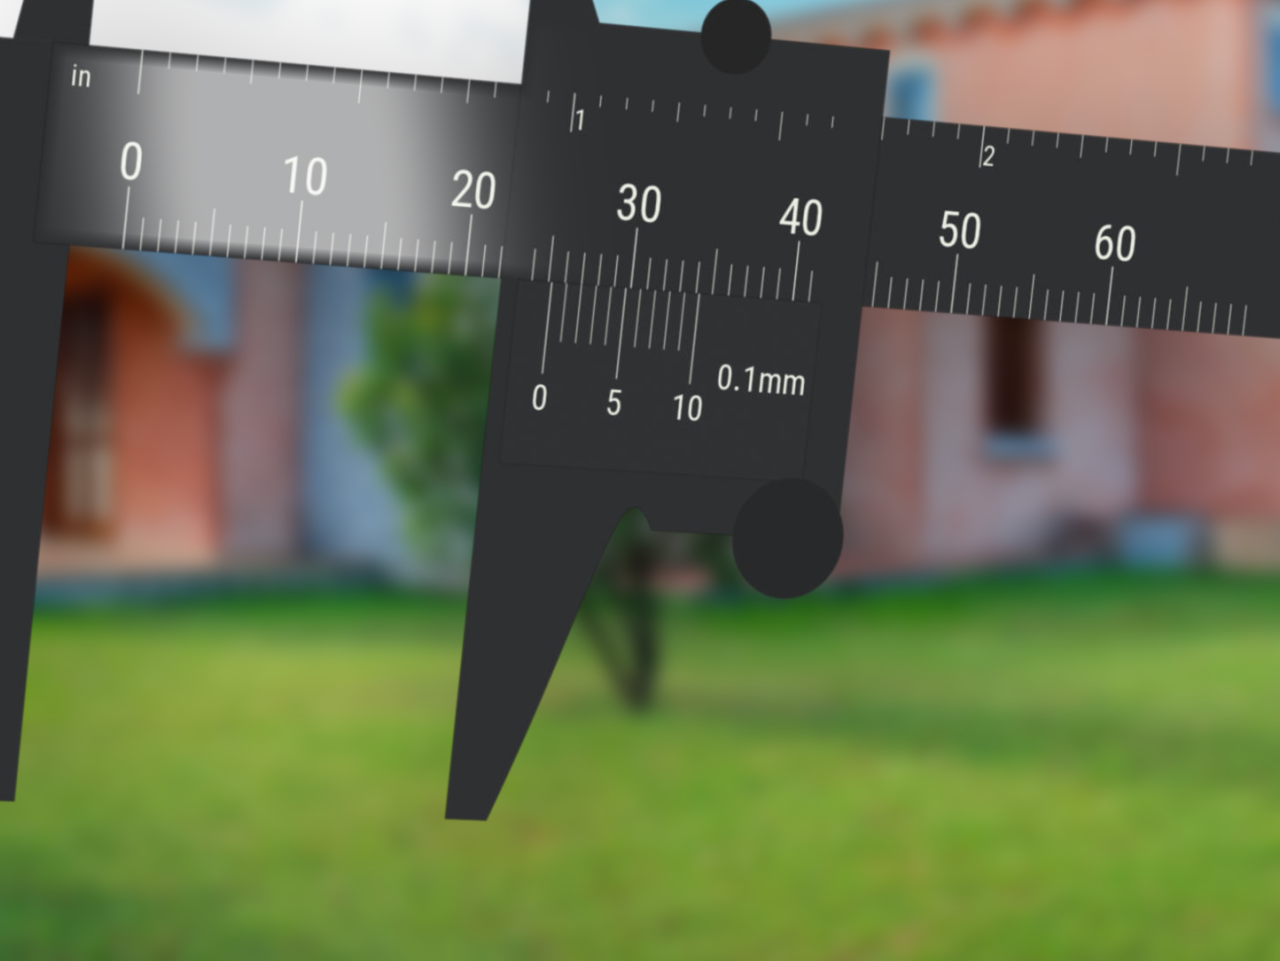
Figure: 25.2 mm
